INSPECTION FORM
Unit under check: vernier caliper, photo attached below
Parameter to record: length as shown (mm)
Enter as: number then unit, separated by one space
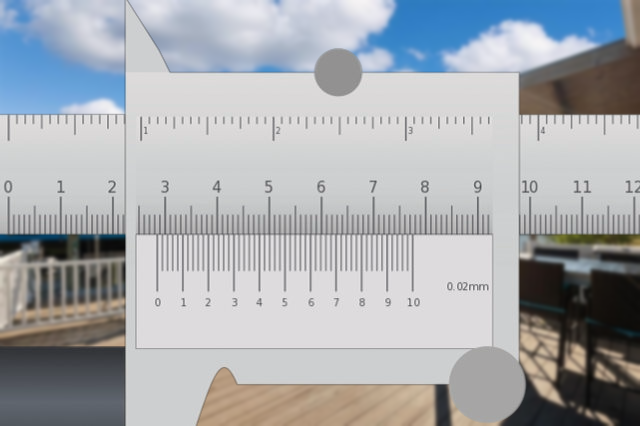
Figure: 28.5 mm
